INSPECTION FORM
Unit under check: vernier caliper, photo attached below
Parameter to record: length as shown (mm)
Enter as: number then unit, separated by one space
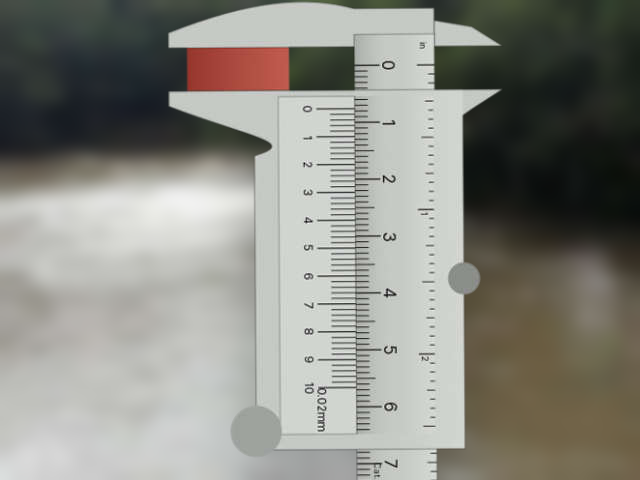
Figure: 7.6 mm
